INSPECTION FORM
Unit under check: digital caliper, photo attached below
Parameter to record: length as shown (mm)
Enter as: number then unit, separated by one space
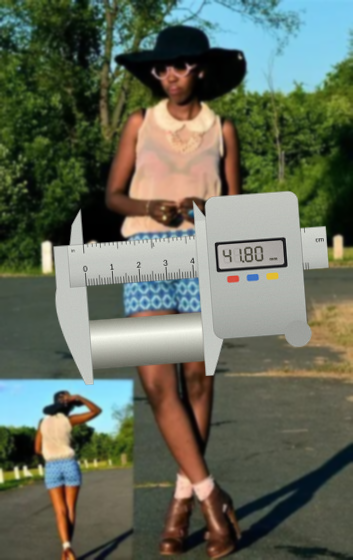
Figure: 41.80 mm
